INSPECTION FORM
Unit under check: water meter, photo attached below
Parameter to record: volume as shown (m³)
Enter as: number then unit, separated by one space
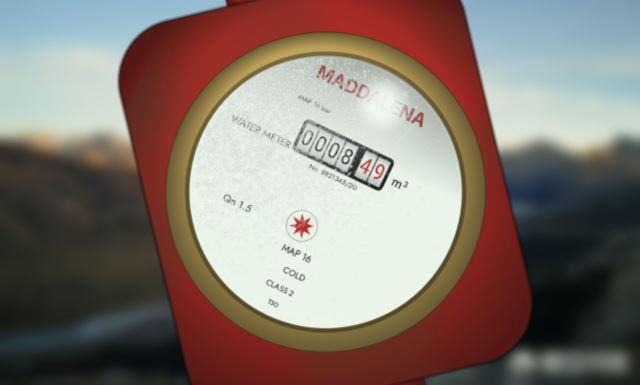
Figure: 8.49 m³
